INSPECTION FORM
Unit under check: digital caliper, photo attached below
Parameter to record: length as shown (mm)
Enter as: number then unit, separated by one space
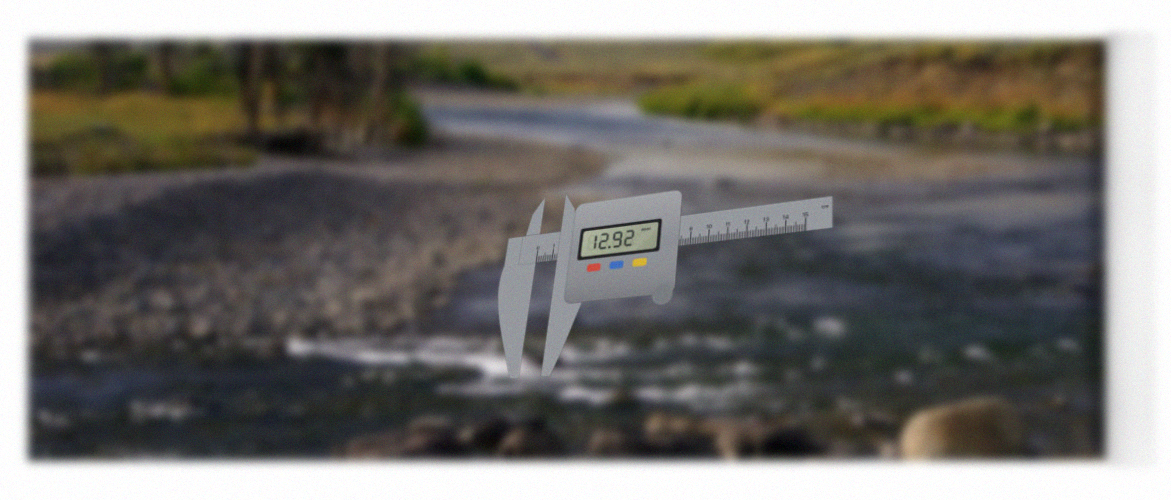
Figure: 12.92 mm
